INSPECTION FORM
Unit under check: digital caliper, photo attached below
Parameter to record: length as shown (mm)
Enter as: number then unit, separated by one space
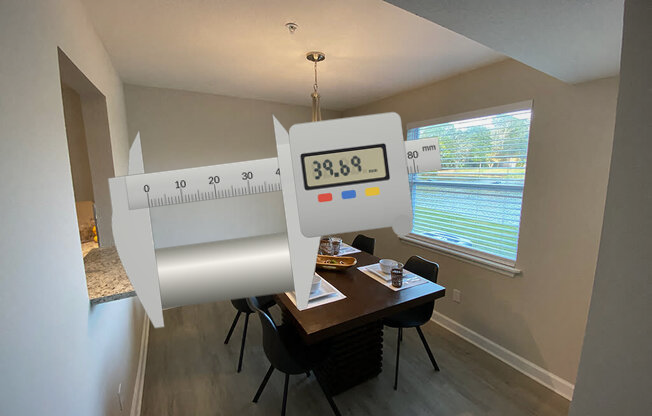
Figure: 39.69 mm
